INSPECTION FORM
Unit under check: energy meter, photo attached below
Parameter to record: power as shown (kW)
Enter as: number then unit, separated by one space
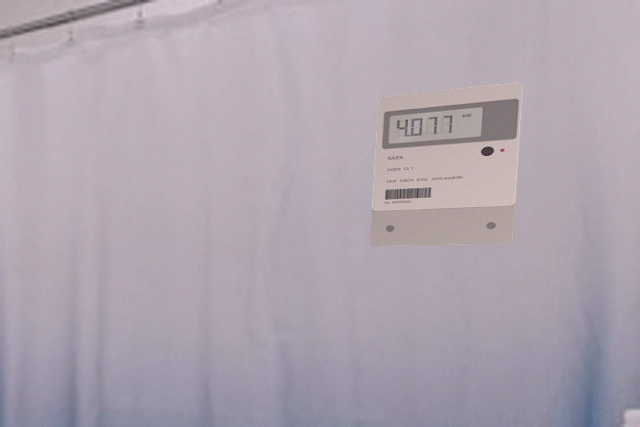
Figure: 4.077 kW
